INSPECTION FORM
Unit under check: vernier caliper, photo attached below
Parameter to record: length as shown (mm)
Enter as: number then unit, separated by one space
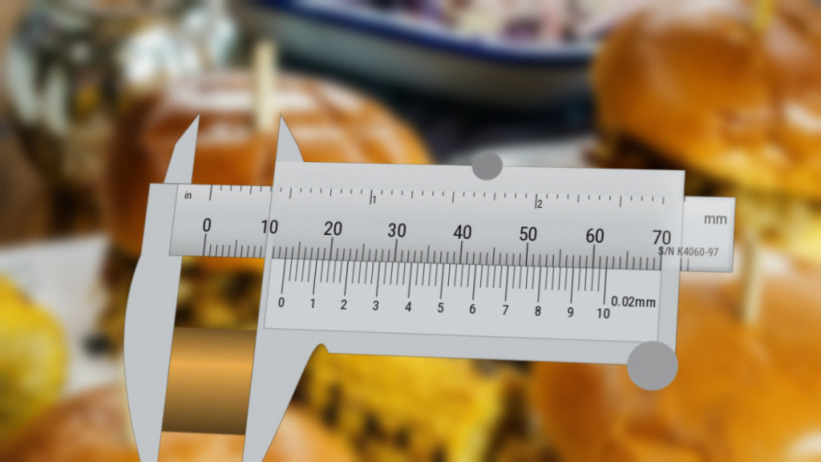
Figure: 13.0 mm
